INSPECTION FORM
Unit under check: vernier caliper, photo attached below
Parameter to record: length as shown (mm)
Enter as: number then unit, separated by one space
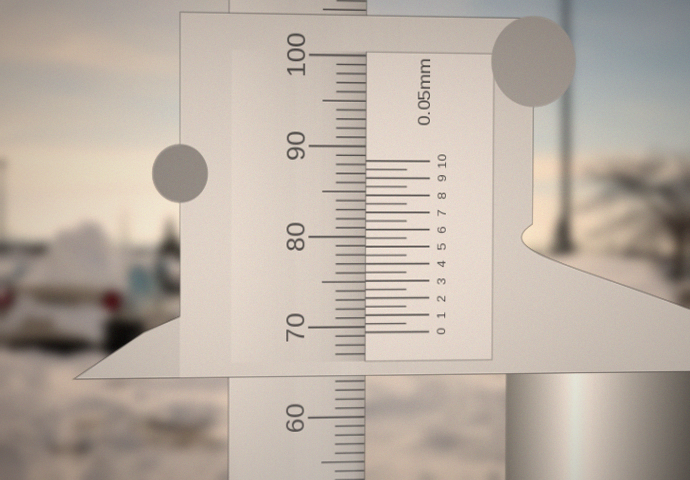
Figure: 69.4 mm
